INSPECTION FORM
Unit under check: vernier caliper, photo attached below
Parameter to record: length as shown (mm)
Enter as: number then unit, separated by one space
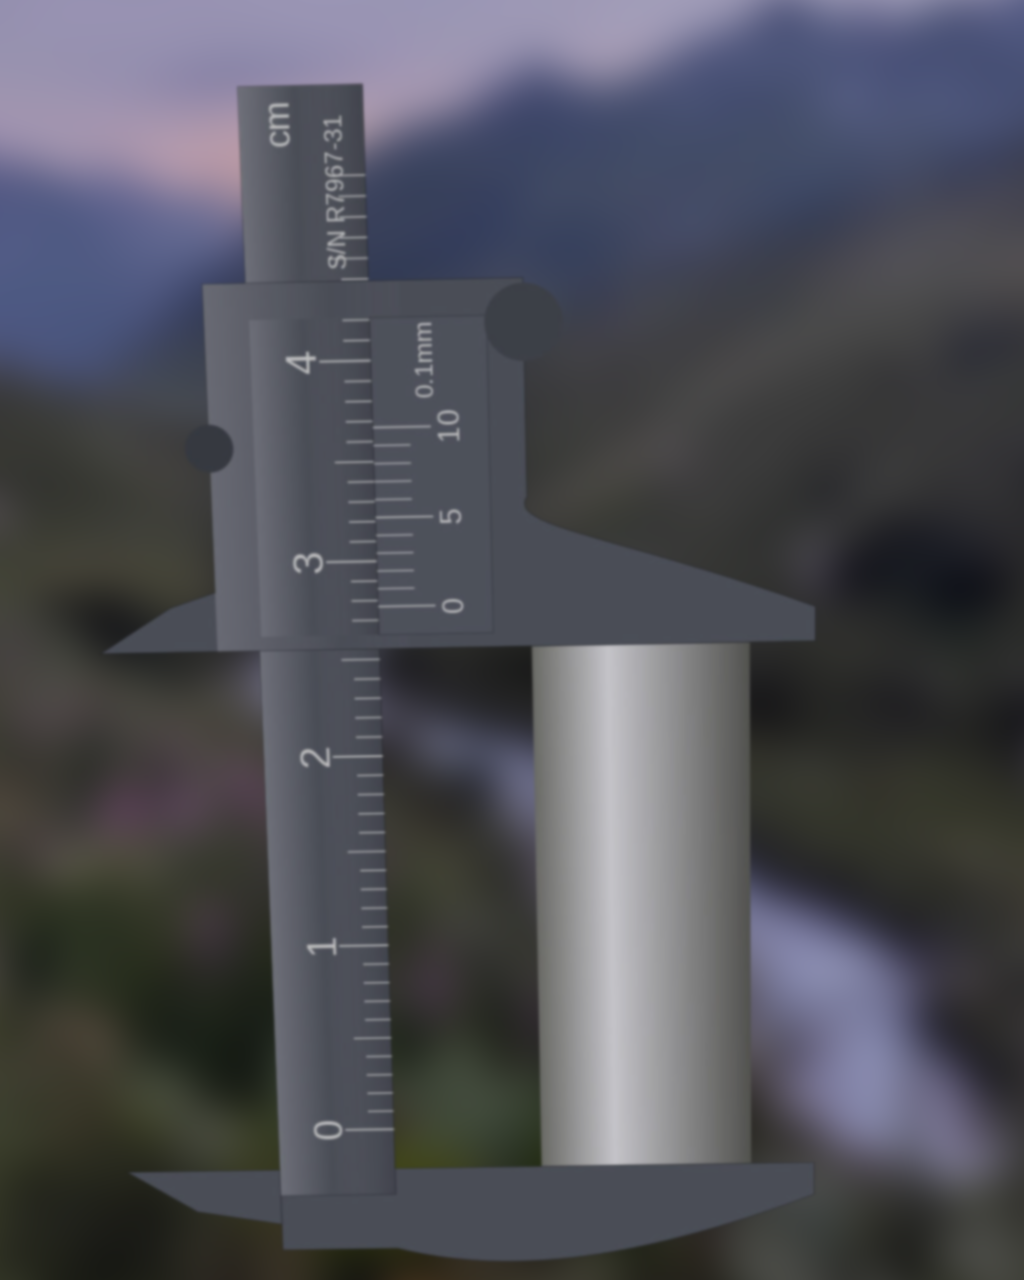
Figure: 27.7 mm
